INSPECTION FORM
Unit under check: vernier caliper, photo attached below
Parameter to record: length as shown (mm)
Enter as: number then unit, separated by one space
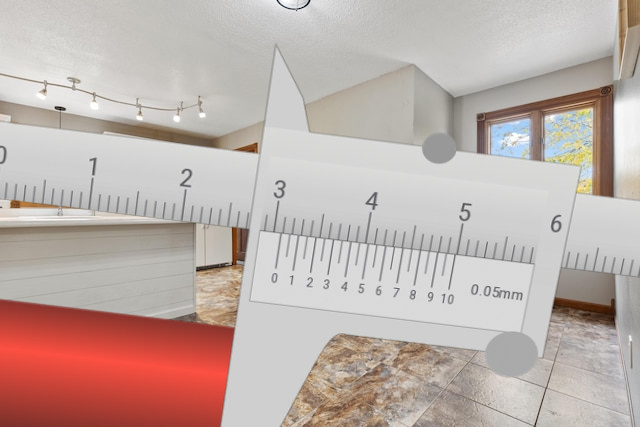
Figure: 30.8 mm
